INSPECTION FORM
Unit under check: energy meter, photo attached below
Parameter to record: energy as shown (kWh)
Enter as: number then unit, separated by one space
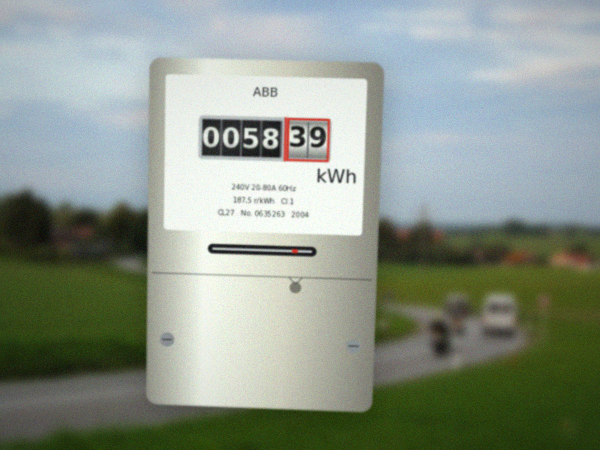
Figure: 58.39 kWh
